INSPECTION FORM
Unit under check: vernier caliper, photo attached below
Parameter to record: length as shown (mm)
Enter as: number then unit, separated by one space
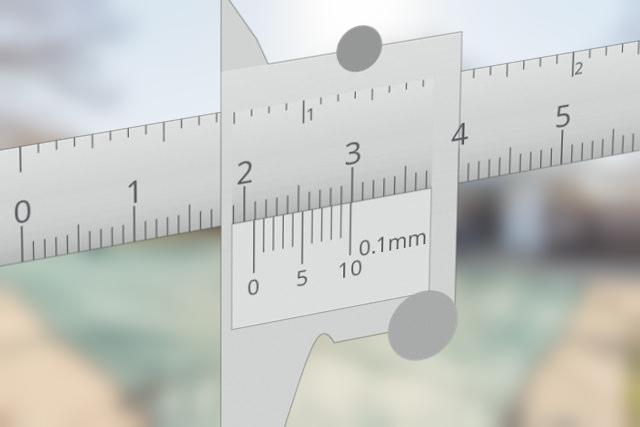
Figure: 20.9 mm
